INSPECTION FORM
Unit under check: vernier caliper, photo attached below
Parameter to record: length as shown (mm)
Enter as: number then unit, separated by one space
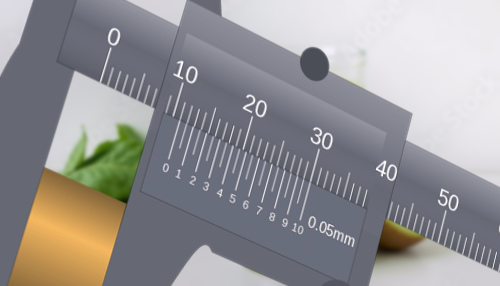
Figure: 11.0 mm
